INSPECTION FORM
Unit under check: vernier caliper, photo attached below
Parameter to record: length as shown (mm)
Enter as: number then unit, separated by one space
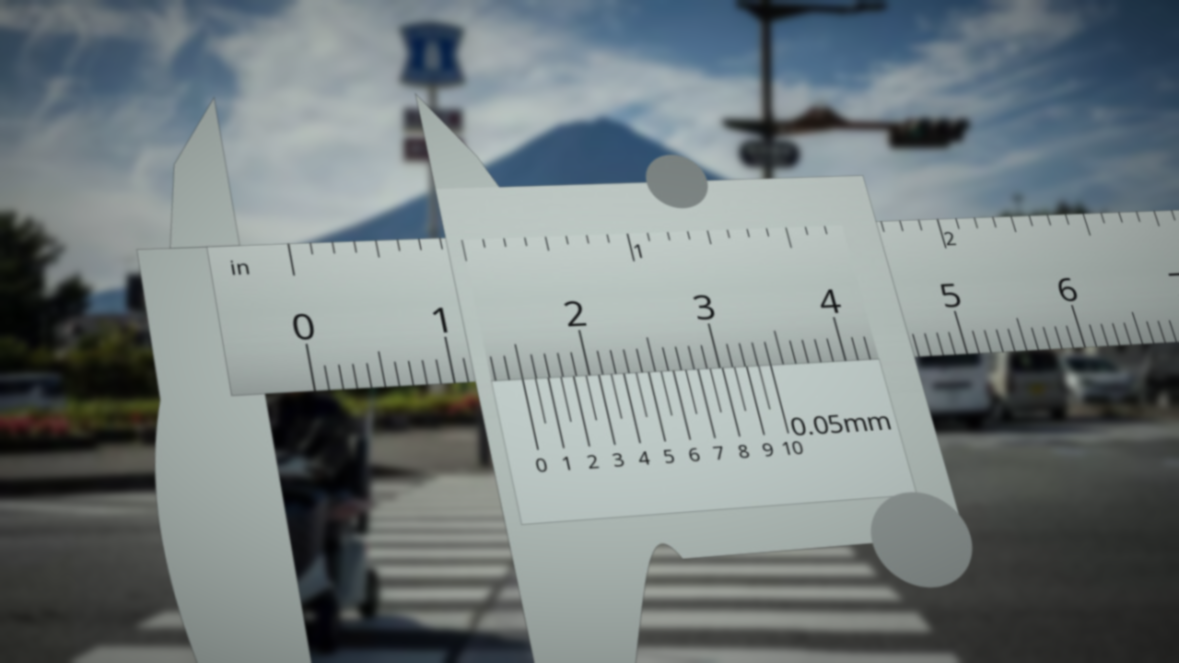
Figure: 15.0 mm
